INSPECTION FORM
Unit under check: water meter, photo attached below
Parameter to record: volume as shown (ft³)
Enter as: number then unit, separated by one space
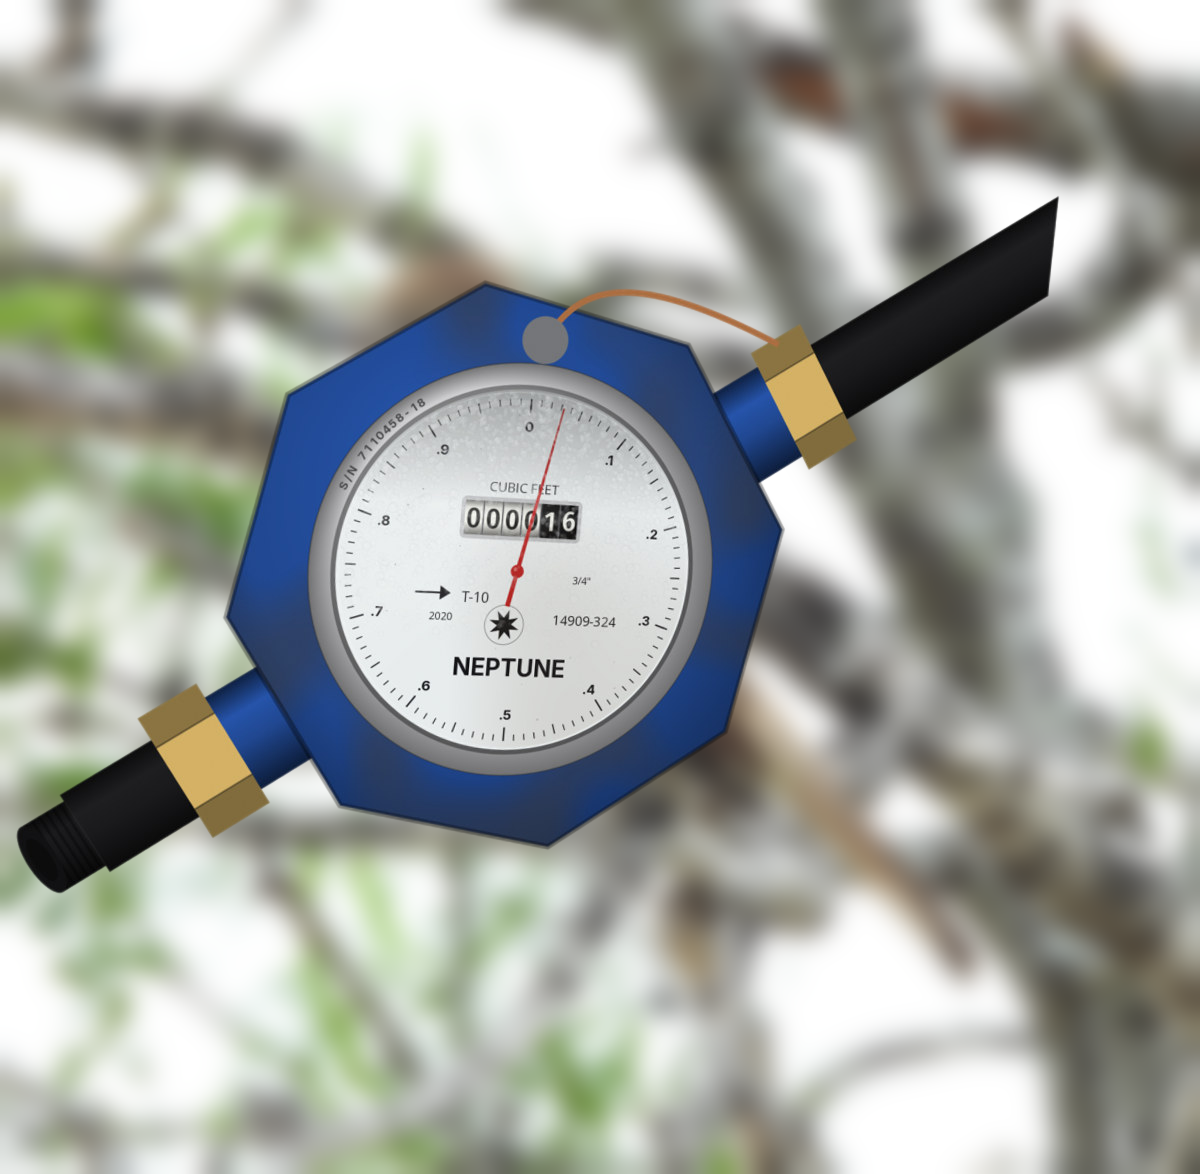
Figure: 16.03 ft³
